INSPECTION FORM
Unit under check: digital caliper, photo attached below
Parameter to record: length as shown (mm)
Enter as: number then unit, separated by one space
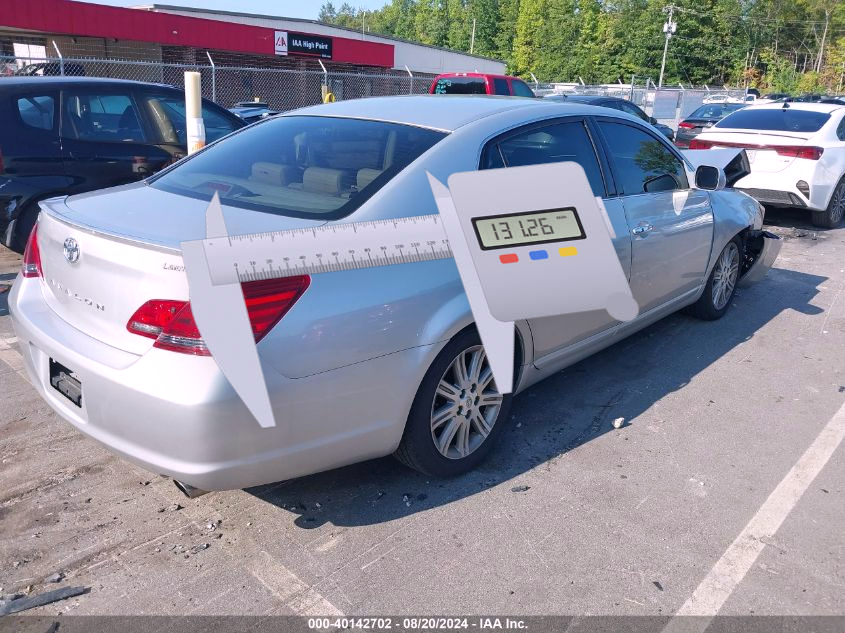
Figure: 131.26 mm
